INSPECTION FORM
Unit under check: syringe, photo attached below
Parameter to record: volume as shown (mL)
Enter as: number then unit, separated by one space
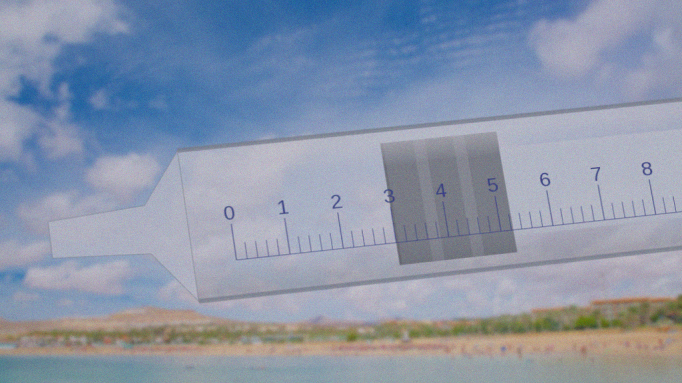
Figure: 3 mL
